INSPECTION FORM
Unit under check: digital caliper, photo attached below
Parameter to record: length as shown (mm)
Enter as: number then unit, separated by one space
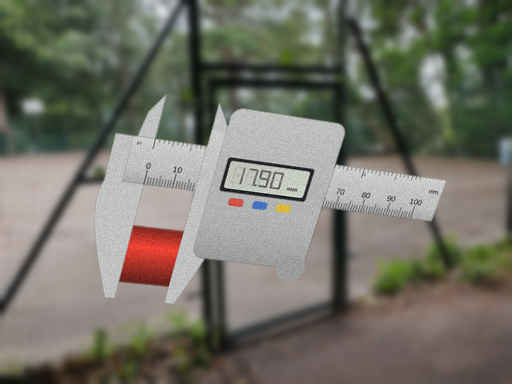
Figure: 17.90 mm
